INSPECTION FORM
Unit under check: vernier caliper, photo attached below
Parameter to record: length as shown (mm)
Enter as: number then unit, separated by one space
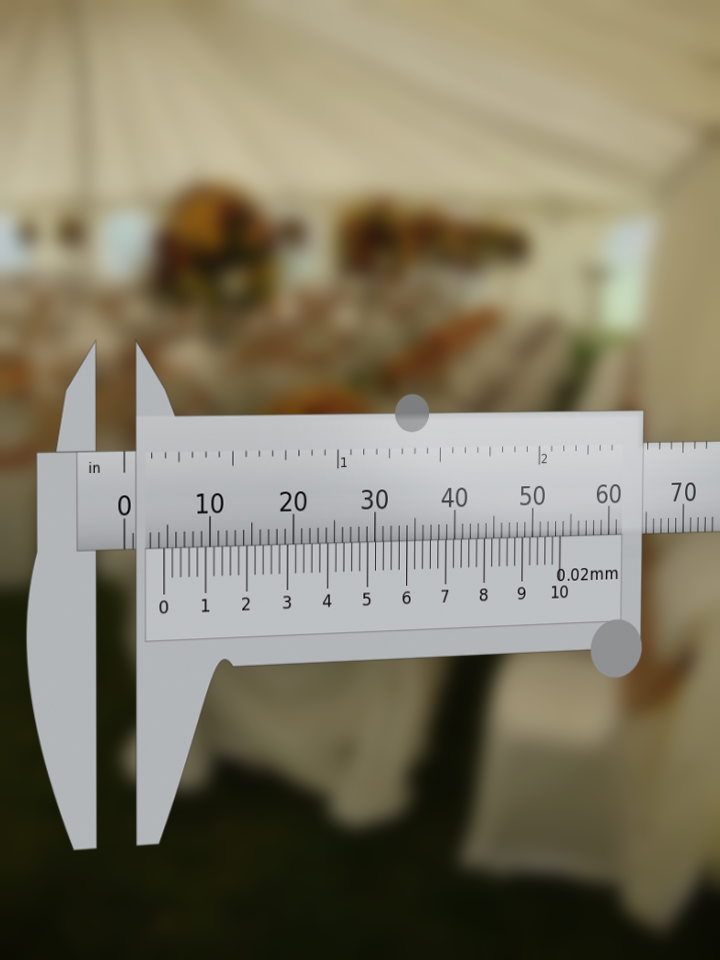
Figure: 4.6 mm
